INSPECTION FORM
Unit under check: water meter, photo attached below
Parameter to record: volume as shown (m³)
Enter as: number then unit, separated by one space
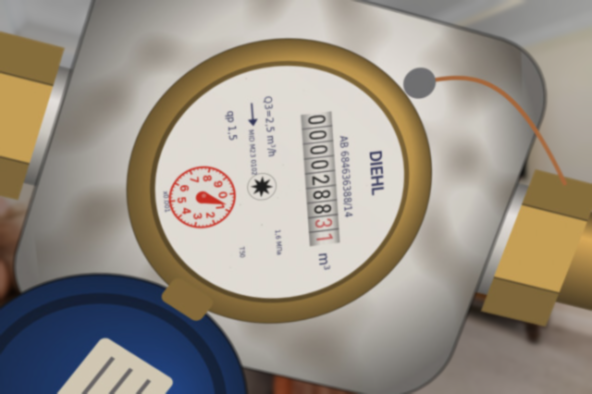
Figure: 288.310 m³
